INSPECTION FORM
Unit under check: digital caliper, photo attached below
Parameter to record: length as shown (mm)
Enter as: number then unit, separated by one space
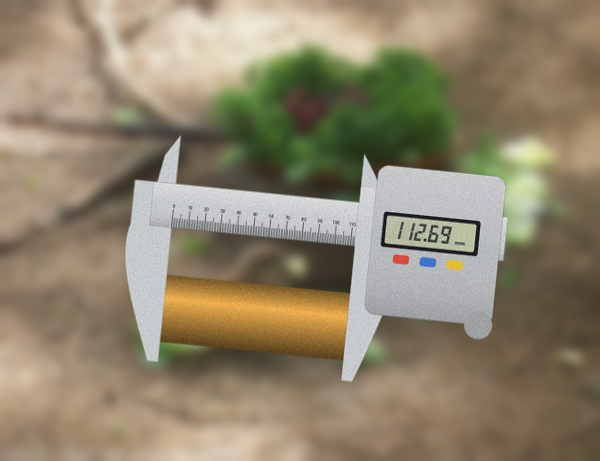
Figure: 112.69 mm
